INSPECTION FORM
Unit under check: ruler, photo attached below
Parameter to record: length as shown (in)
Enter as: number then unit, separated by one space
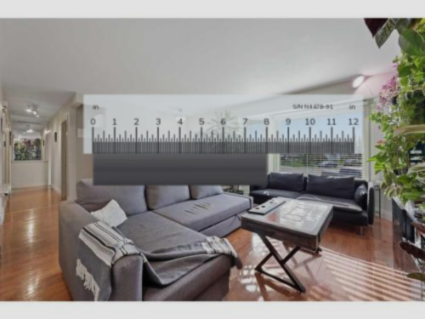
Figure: 8 in
